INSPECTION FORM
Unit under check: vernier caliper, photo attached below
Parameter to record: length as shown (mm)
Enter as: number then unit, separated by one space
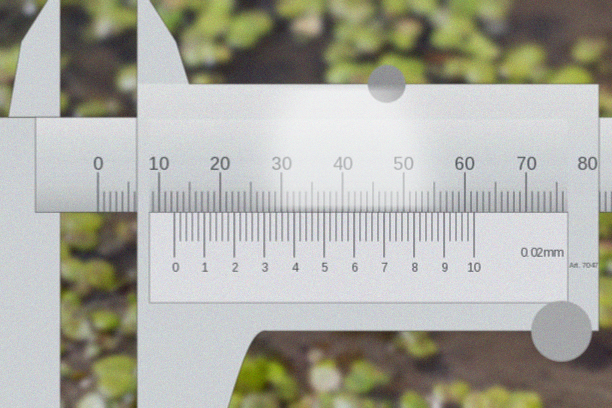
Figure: 12.5 mm
